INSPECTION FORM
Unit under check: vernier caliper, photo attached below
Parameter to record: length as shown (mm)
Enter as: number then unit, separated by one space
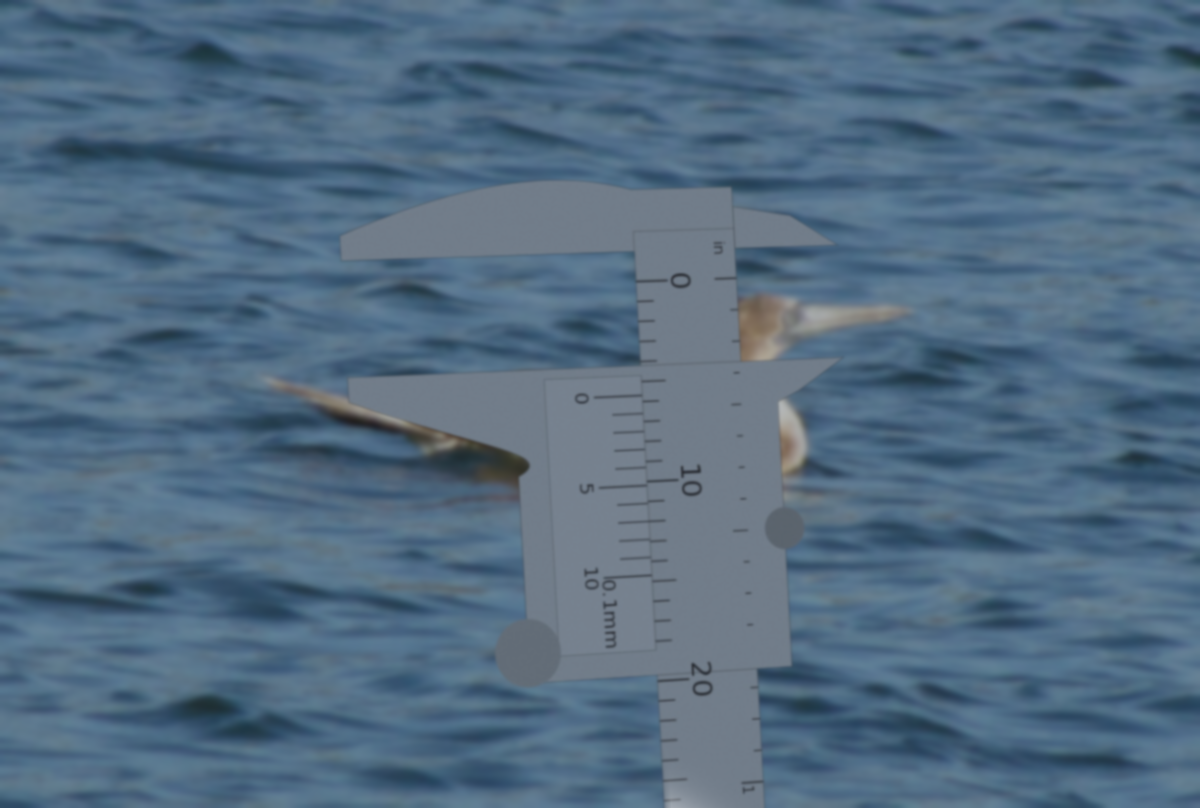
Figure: 5.7 mm
